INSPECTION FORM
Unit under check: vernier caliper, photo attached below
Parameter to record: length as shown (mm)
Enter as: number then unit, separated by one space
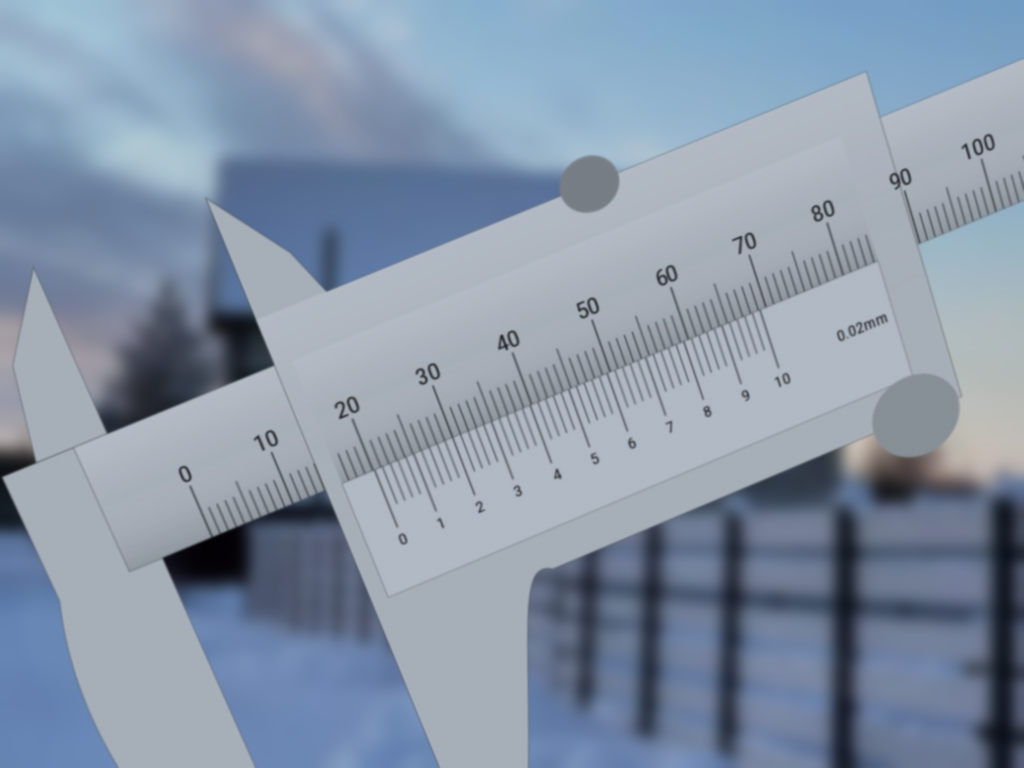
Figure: 20.2 mm
